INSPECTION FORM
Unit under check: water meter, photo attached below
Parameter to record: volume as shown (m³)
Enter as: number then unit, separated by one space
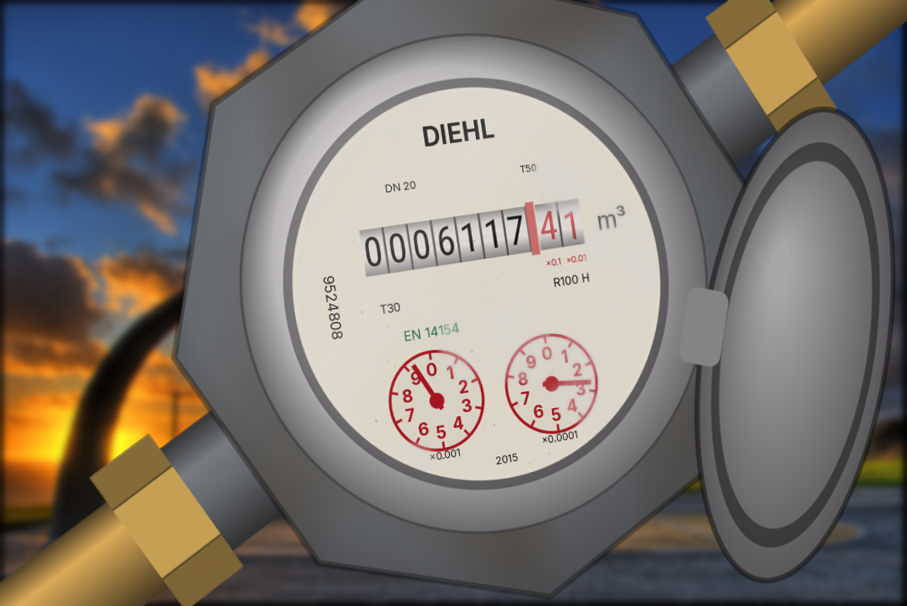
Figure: 6117.4092 m³
